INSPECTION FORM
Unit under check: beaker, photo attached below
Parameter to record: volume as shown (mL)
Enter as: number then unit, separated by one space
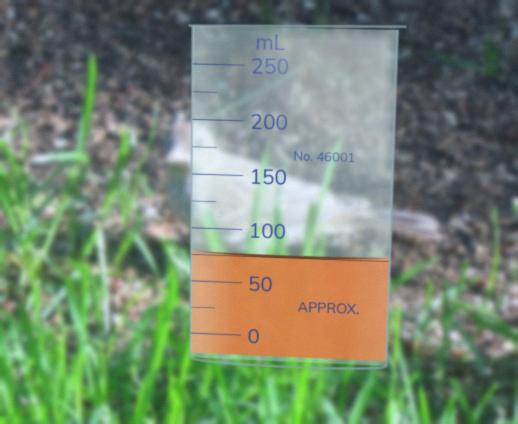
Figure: 75 mL
